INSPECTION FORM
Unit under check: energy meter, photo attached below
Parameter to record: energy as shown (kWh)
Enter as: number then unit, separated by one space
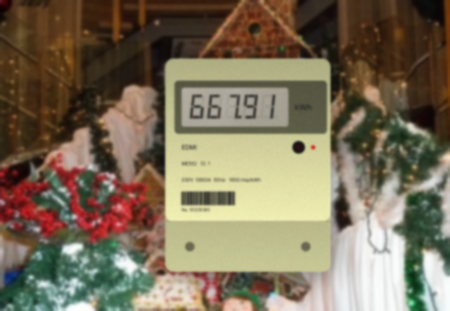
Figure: 667.91 kWh
